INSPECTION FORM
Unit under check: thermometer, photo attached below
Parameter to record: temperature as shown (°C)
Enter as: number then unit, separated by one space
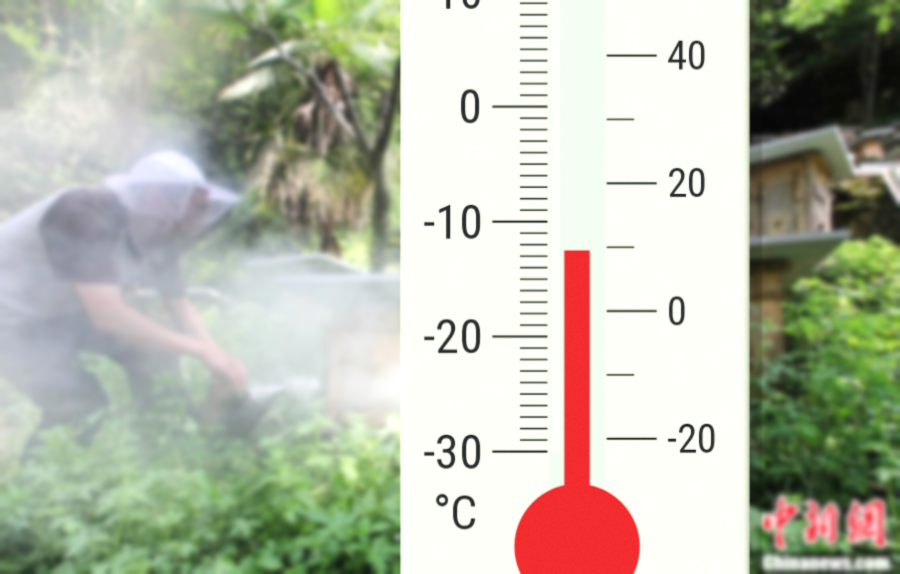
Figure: -12.5 °C
